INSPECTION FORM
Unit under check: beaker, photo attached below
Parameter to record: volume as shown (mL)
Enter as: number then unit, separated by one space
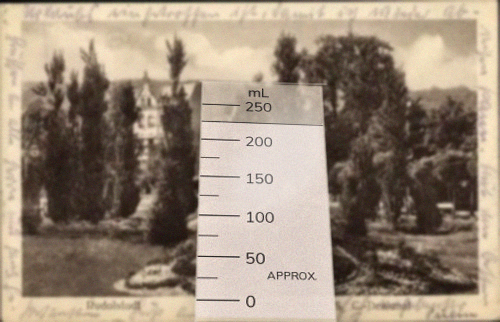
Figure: 225 mL
